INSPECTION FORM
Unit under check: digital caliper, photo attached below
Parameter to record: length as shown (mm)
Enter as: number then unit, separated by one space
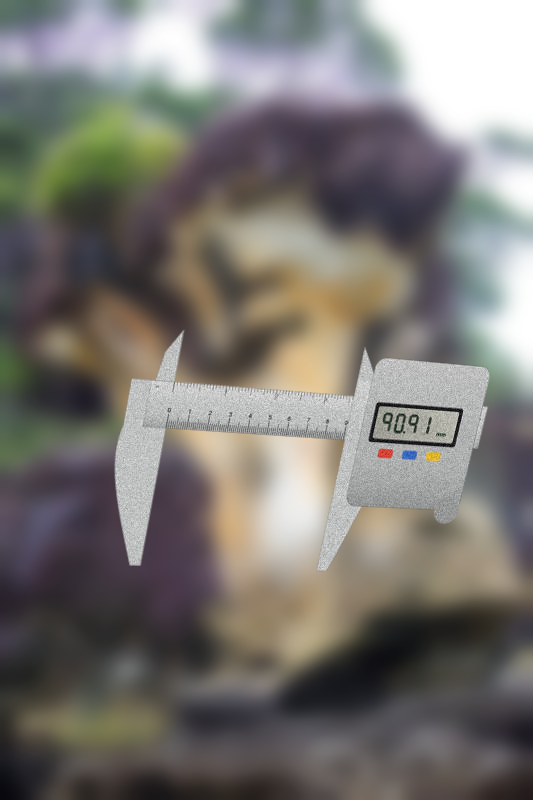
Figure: 90.91 mm
